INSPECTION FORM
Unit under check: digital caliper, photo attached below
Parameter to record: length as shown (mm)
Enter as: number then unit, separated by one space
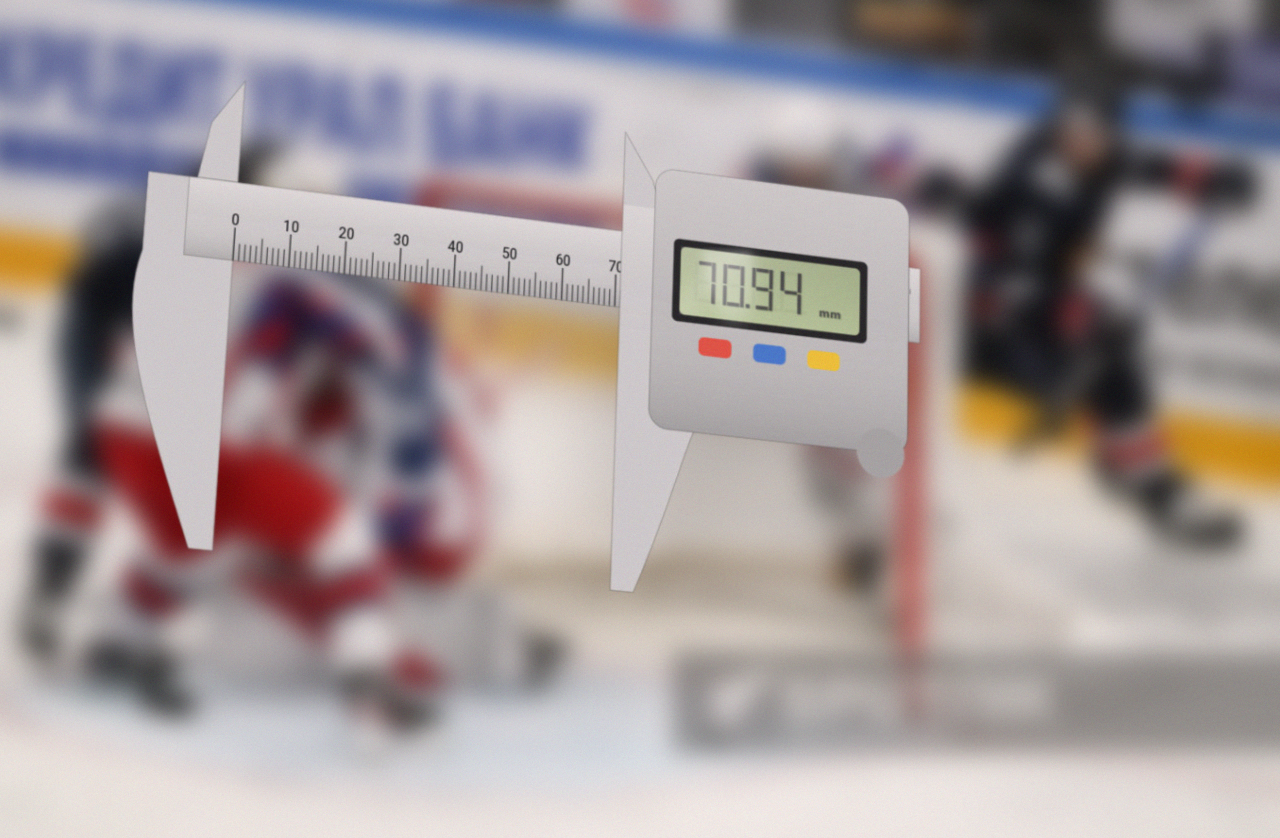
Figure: 70.94 mm
